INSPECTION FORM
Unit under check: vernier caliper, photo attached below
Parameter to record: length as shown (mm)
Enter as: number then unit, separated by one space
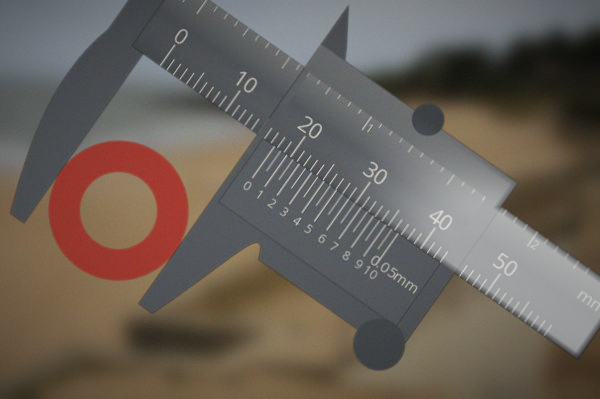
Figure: 17.6 mm
